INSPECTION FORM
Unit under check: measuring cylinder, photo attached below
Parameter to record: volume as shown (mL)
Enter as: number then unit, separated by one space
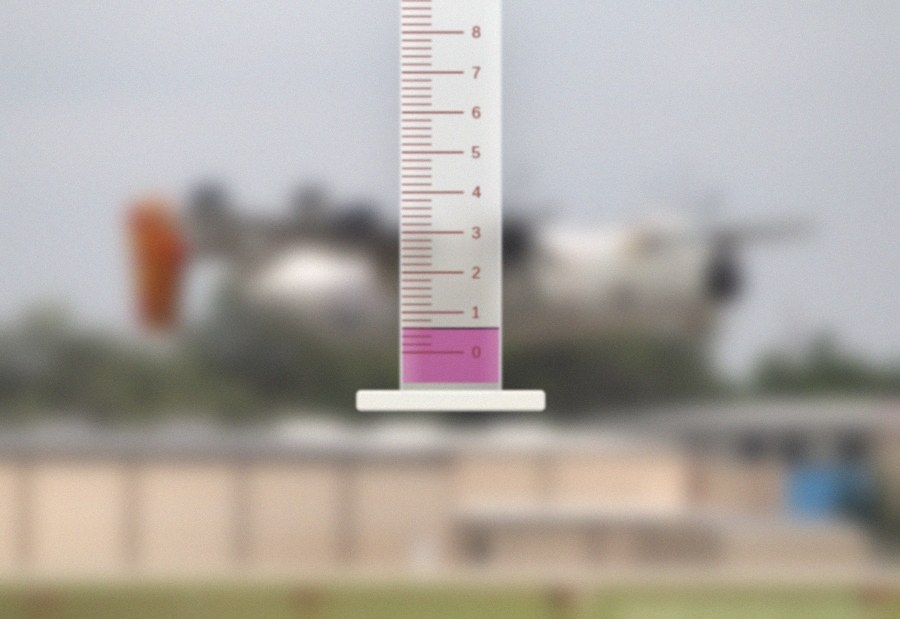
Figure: 0.6 mL
